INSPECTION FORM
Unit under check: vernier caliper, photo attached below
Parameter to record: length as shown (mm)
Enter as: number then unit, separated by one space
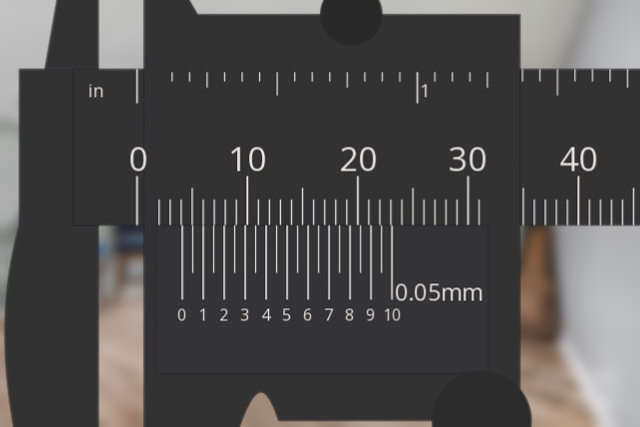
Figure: 4.1 mm
